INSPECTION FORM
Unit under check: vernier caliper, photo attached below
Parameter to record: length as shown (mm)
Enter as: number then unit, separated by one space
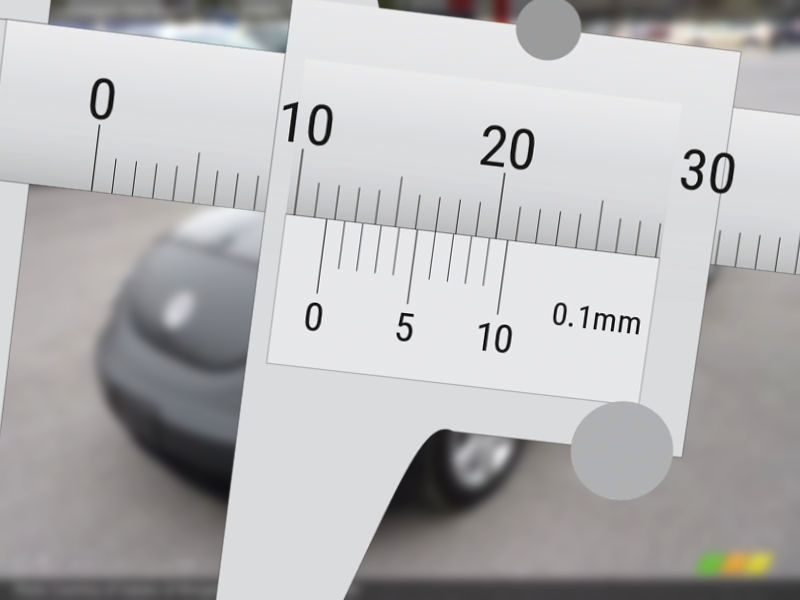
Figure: 11.6 mm
